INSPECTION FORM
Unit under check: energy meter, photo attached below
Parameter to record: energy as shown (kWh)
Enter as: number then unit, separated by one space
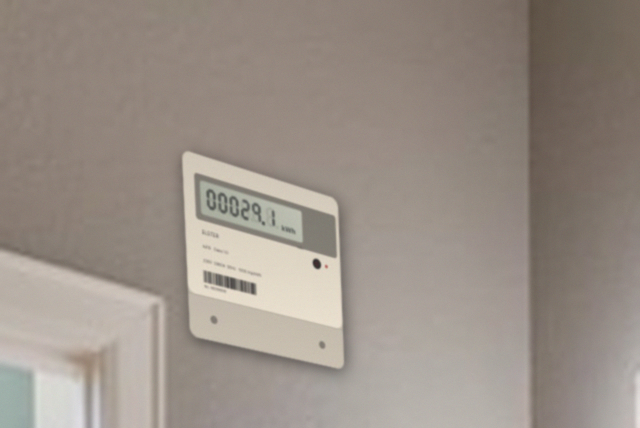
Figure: 29.1 kWh
